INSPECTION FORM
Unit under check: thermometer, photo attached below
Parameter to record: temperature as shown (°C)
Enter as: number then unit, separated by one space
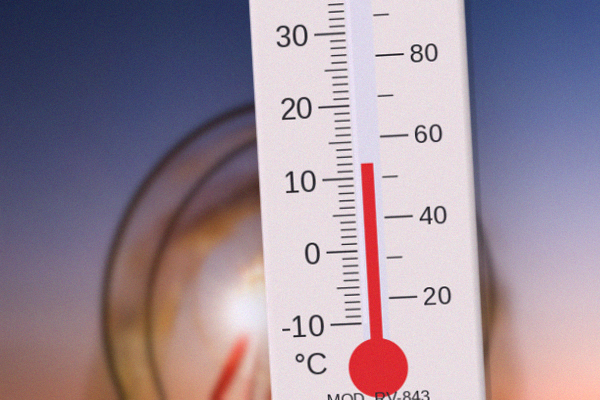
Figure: 12 °C
